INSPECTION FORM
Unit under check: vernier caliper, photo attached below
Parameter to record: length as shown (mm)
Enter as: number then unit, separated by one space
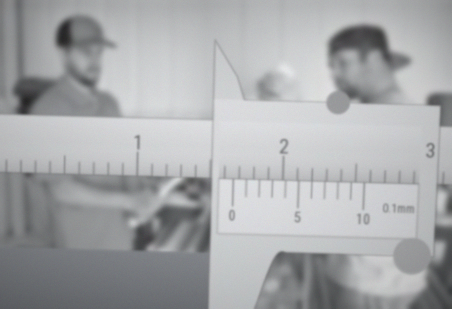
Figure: 16.6 mm
